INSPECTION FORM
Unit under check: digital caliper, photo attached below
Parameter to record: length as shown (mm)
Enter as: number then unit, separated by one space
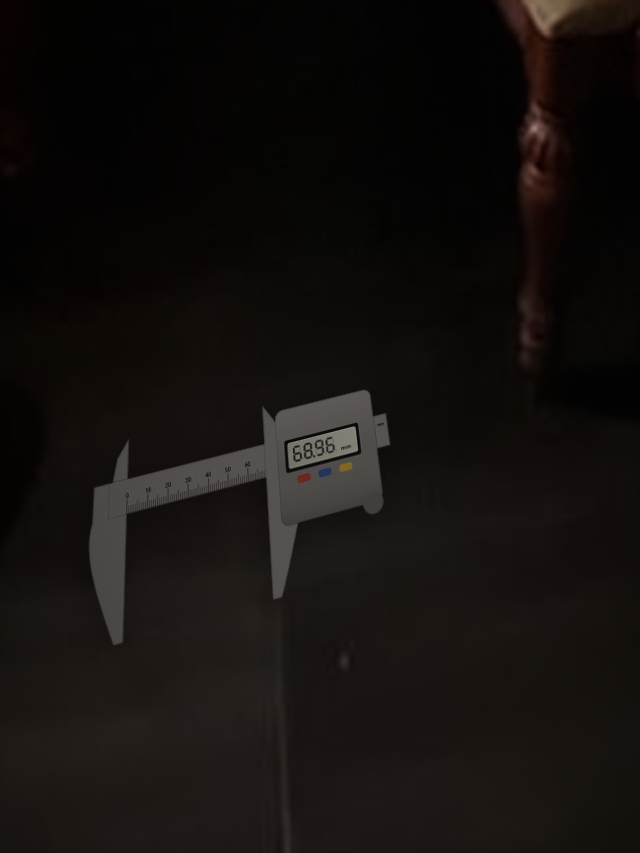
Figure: 68.96 mm
